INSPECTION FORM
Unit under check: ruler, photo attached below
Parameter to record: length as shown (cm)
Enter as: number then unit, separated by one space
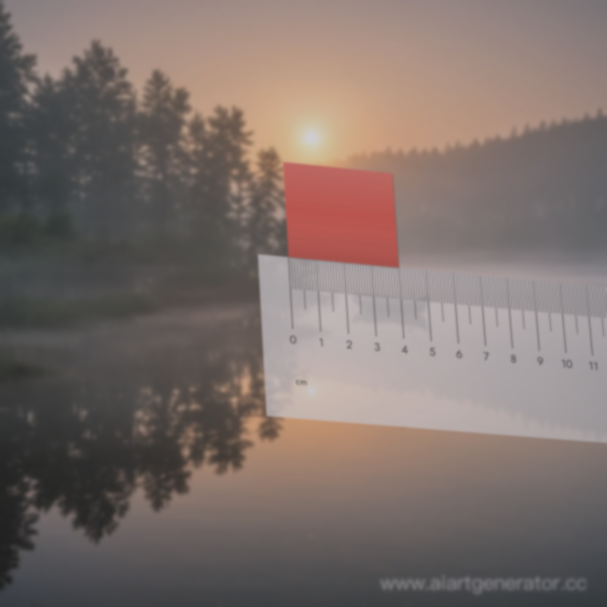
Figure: 4 cm
